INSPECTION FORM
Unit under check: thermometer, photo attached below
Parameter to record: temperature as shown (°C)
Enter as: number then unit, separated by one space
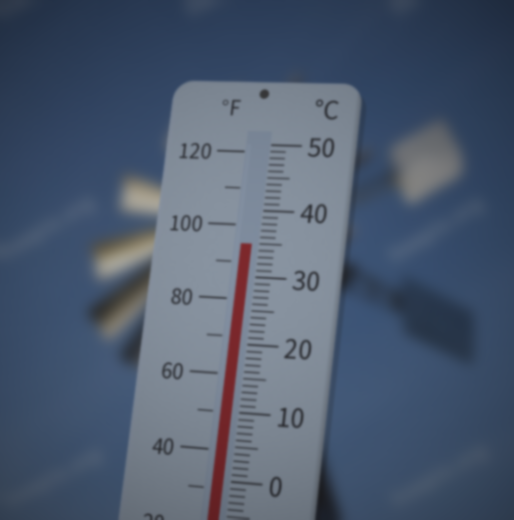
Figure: 35 °C
